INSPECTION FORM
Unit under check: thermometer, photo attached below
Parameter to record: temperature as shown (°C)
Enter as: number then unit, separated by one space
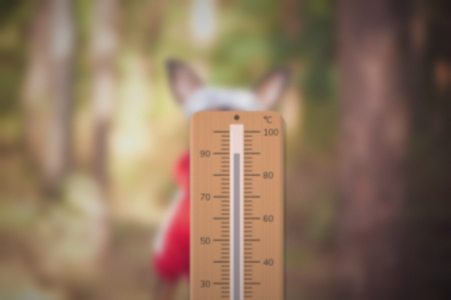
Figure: 90 °C
